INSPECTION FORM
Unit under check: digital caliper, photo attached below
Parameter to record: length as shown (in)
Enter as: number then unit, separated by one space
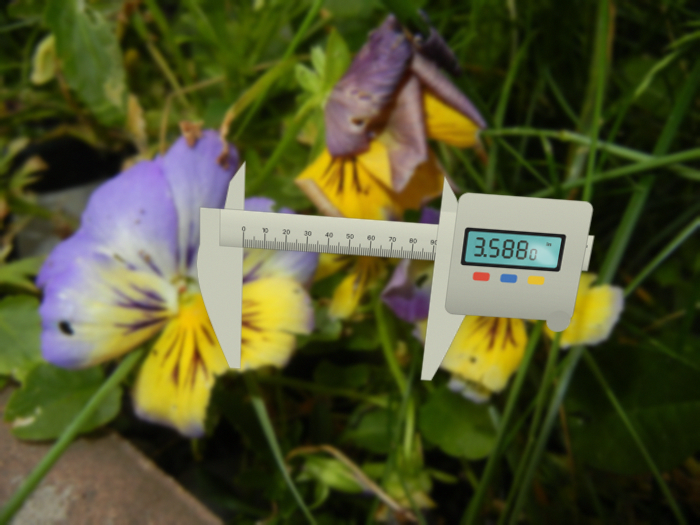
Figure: 3.5880 in
